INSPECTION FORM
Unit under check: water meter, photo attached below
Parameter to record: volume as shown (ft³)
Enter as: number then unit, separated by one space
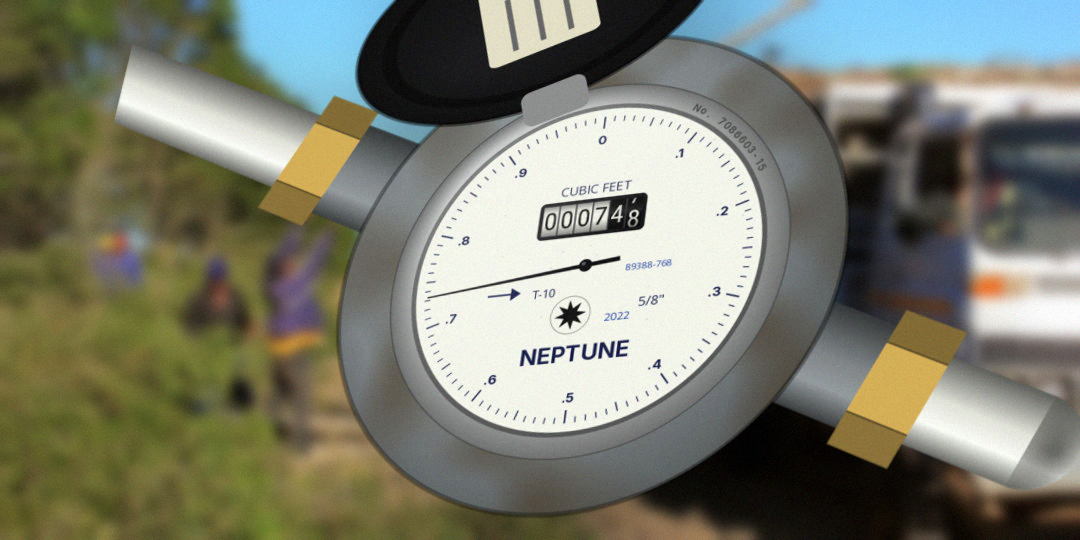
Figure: 747.73 ft³
